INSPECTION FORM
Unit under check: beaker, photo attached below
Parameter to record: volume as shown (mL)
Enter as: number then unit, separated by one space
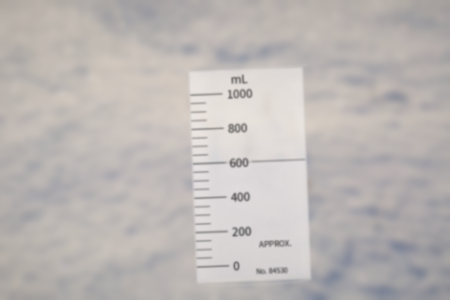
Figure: 600 mL
